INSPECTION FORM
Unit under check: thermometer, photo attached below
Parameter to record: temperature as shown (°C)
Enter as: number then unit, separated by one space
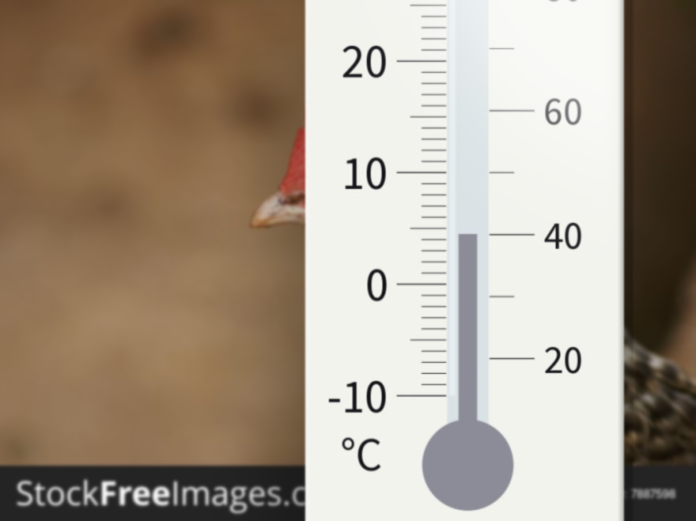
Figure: 4.5 °C
